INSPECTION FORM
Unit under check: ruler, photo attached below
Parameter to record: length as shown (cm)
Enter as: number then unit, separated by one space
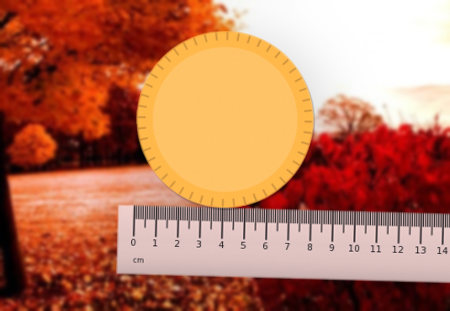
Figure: 8 cm
